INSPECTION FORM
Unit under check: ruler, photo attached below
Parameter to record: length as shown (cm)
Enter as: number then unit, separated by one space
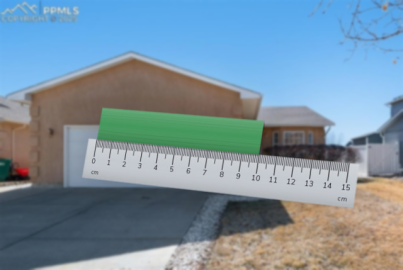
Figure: 10 cm
